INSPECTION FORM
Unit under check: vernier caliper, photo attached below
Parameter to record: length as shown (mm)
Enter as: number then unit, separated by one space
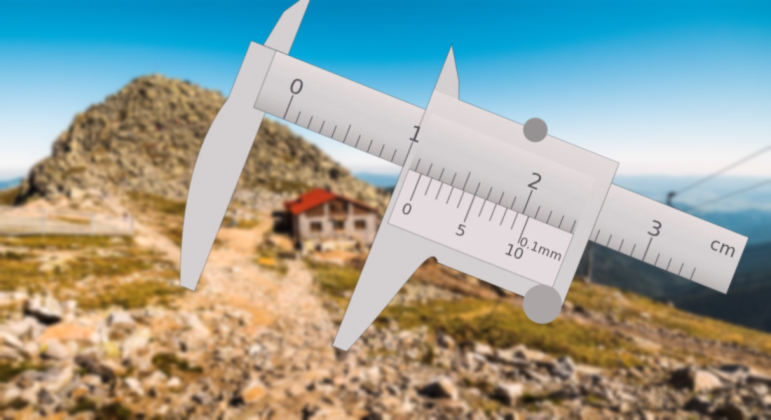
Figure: 11.5 mm
